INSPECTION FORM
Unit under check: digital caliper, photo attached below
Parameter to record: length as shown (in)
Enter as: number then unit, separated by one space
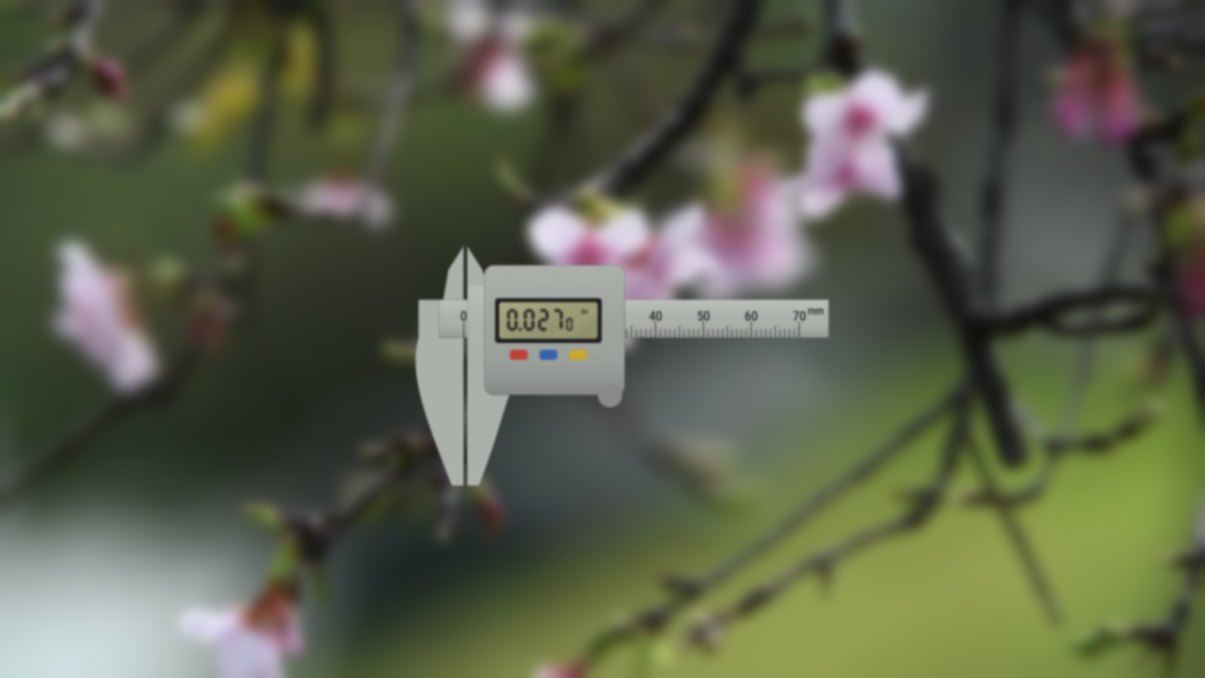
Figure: 0.0270 in
